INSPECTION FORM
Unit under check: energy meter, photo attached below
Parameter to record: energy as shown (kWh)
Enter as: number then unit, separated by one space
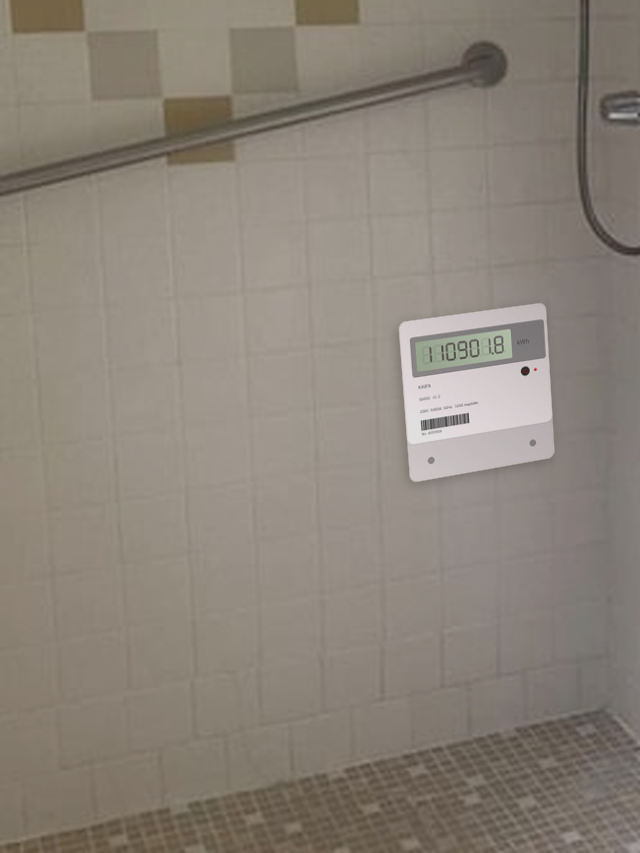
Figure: 110901.8 kWh
